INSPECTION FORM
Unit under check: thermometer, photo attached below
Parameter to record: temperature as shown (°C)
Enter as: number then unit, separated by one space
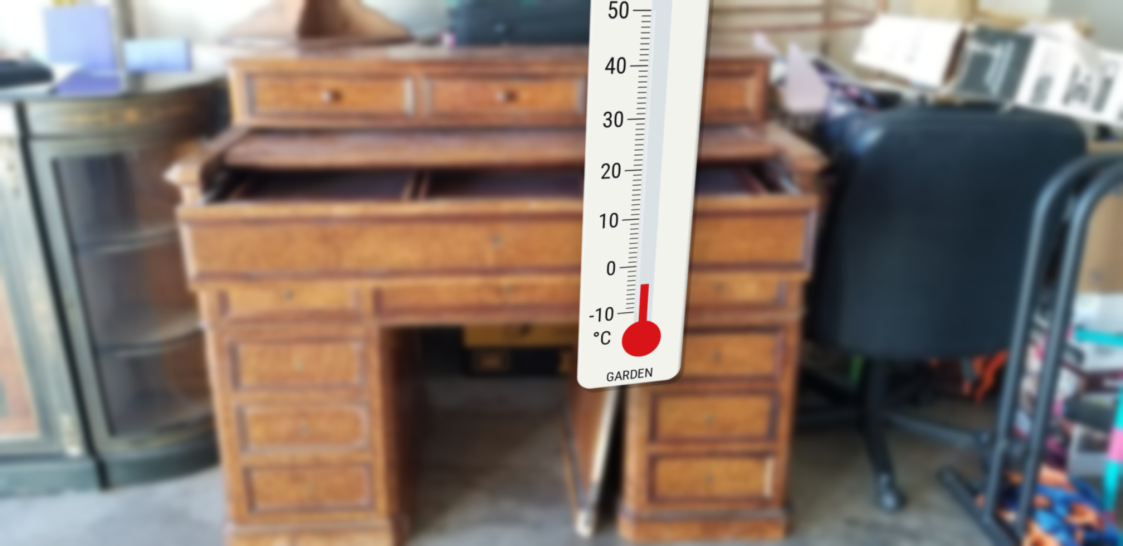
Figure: -4 °C
